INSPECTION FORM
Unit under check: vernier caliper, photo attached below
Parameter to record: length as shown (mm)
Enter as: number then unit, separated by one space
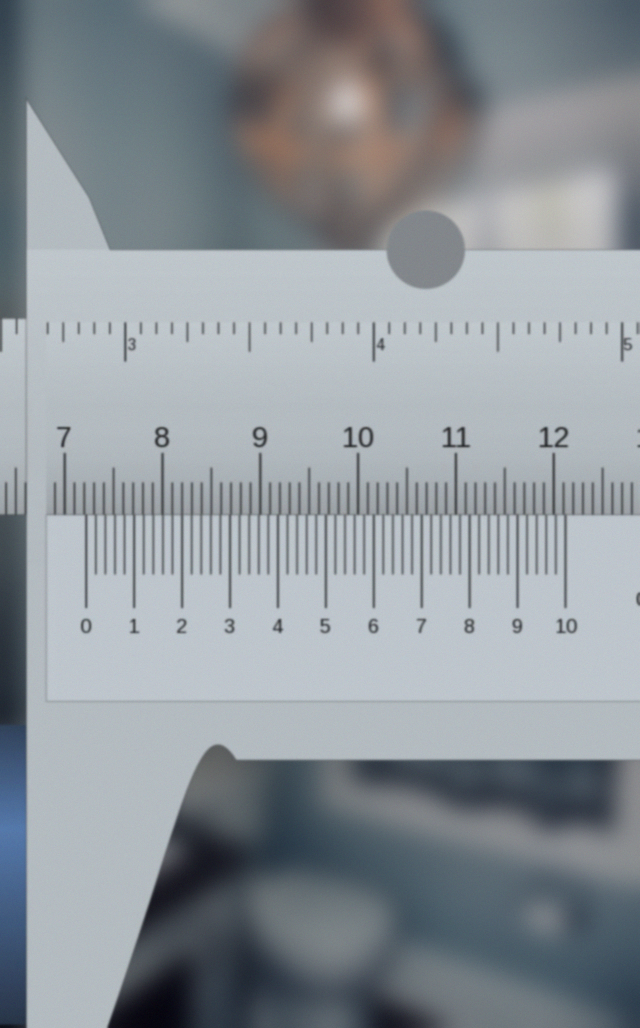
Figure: 72.2 mm
